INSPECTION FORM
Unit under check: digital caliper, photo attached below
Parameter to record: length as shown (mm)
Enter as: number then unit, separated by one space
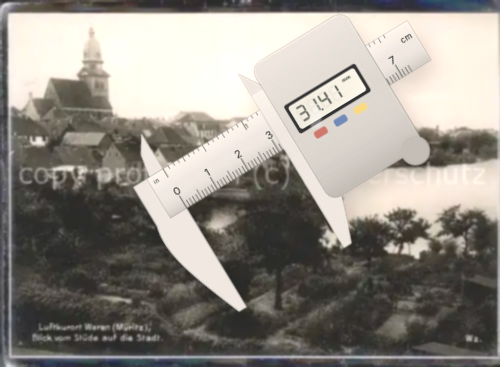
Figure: 31.41 mm
